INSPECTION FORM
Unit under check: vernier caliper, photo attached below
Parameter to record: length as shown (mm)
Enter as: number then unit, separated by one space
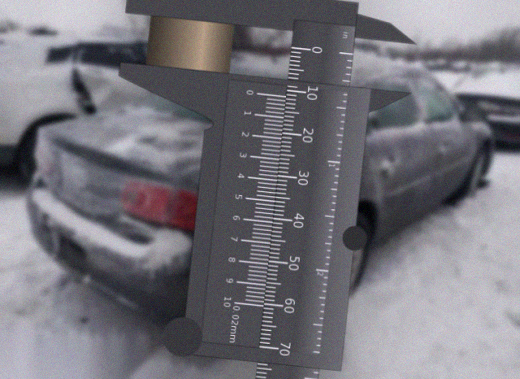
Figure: 11.5 mm
